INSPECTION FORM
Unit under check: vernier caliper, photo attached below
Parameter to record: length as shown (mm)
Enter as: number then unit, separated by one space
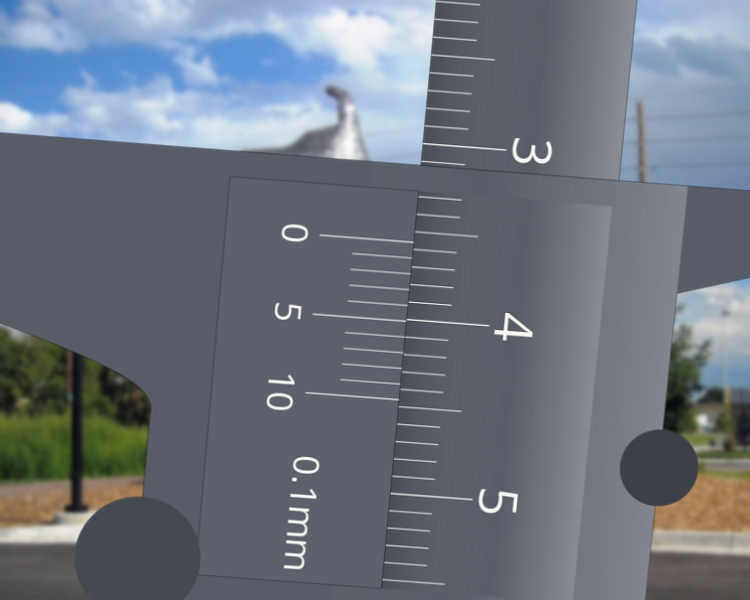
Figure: 35.6 mm
